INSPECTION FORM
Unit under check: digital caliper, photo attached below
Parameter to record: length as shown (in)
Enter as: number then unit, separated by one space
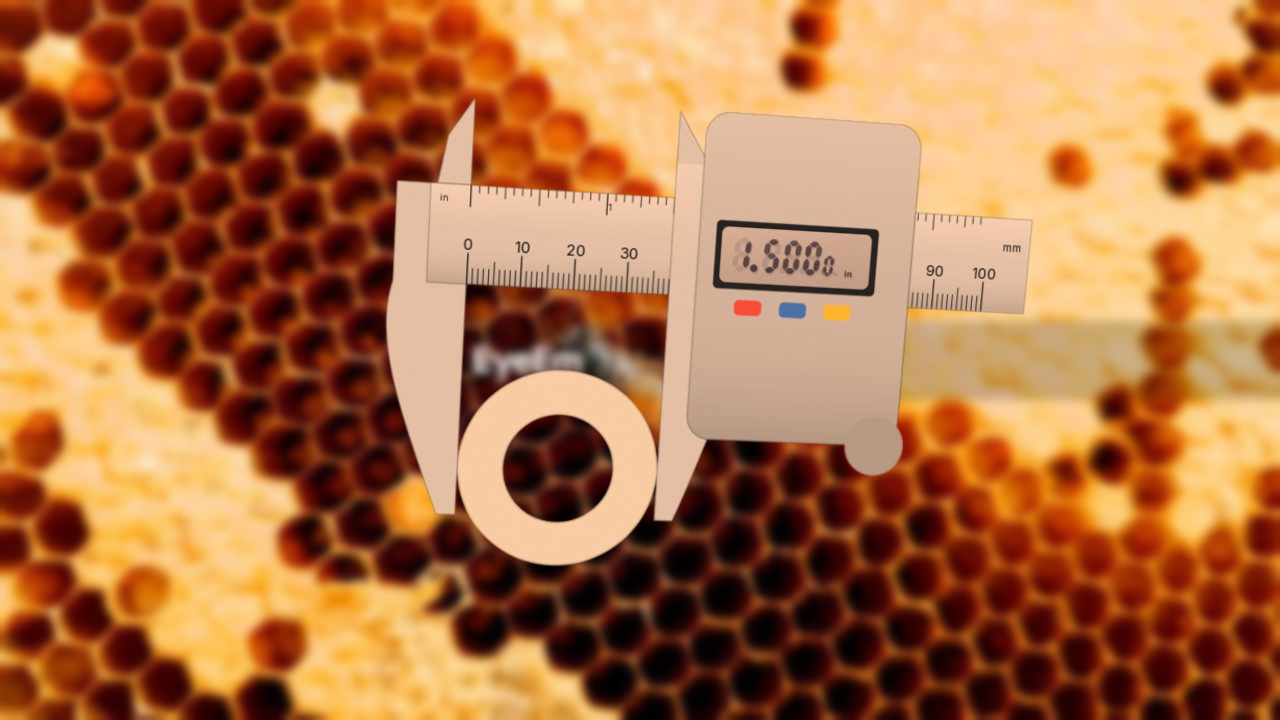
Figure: 1.5000 in
